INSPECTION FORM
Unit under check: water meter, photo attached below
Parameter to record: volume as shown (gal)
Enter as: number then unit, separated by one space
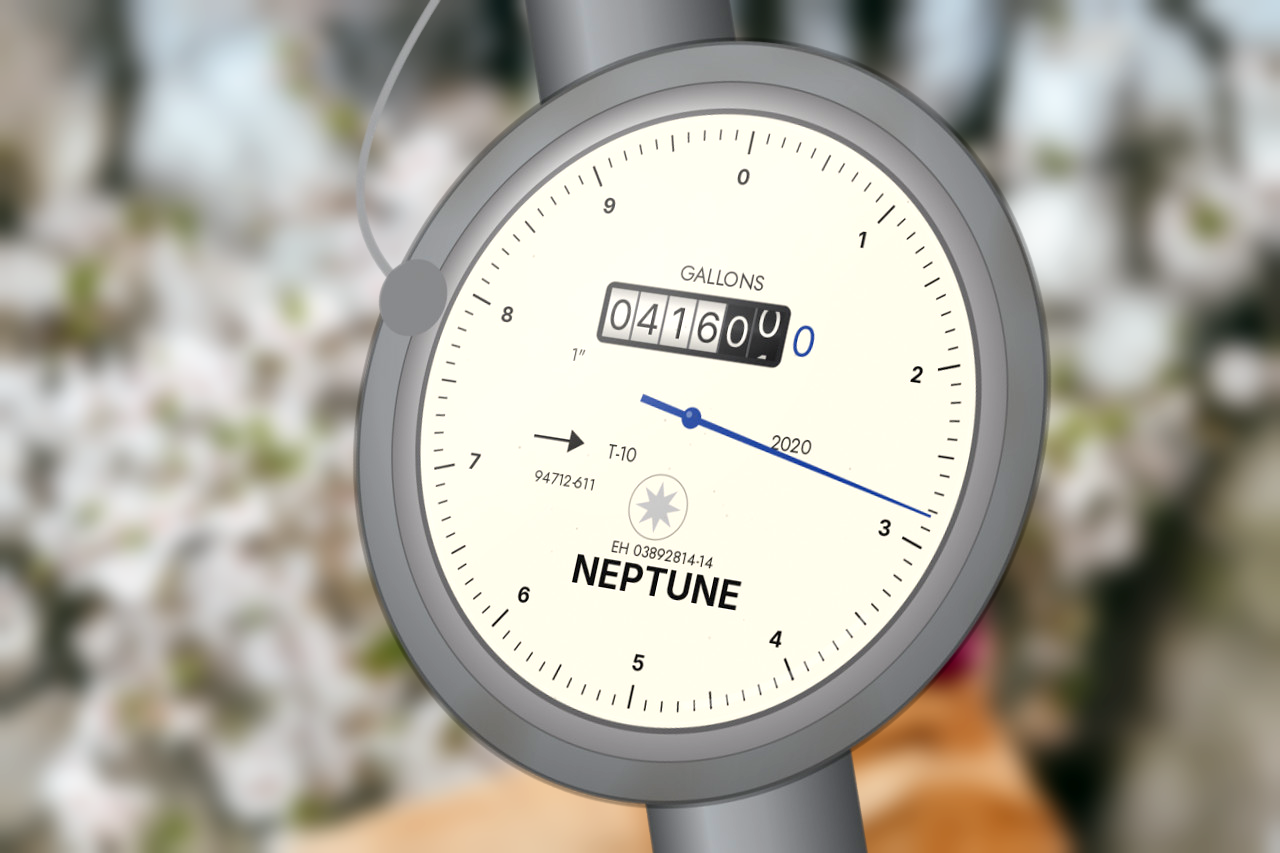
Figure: 416002.8 gal
